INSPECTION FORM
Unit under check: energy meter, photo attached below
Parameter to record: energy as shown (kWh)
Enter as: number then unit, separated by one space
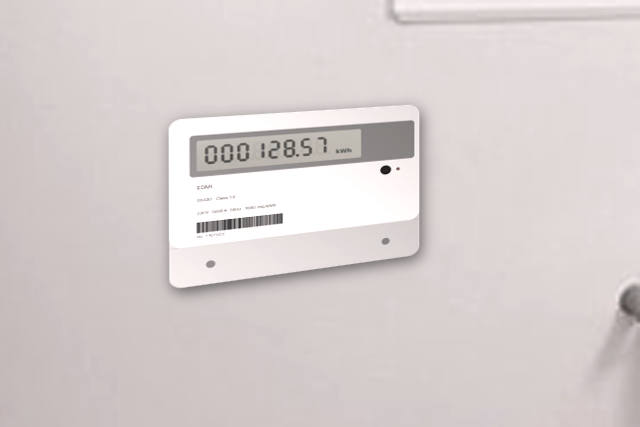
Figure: 128.57 kWh
